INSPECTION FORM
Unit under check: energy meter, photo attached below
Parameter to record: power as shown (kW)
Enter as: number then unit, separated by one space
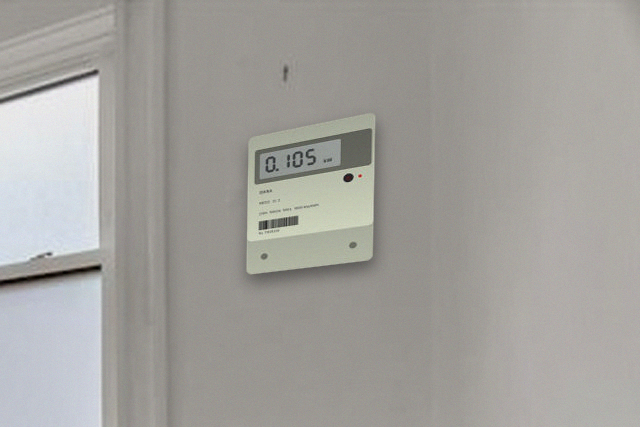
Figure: 0.105 kW
